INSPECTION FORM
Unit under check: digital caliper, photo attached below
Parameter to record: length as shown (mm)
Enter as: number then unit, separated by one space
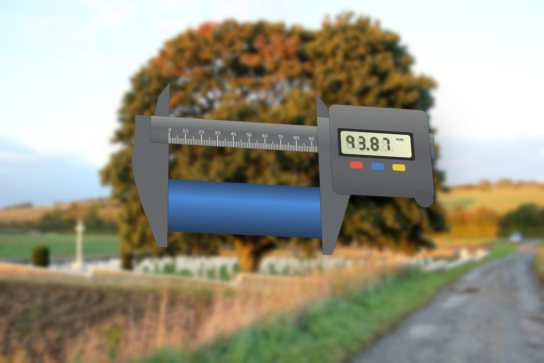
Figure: 93.87 mm
